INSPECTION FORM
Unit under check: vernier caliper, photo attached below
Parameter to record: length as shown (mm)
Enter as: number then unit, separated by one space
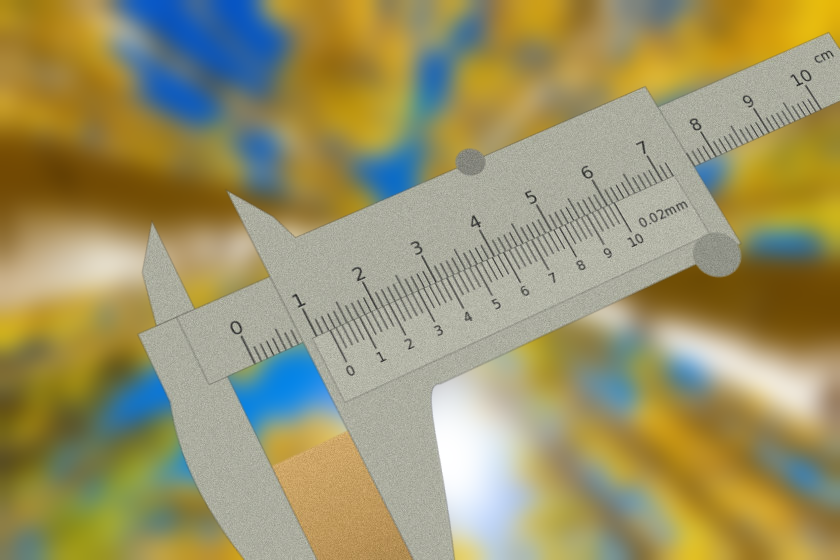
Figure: 12.2 mm
